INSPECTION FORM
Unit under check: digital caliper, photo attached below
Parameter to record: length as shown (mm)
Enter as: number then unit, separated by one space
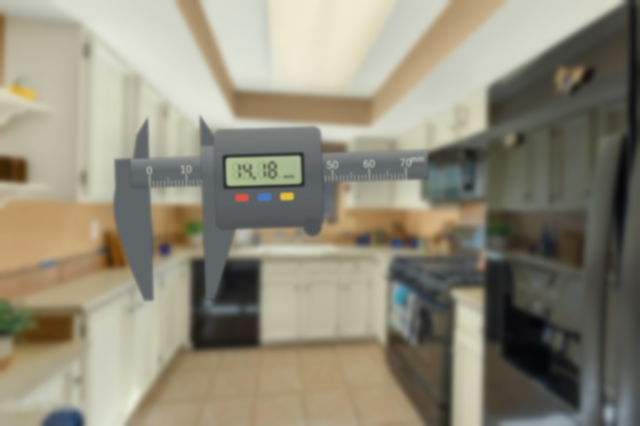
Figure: 14.18 mm
